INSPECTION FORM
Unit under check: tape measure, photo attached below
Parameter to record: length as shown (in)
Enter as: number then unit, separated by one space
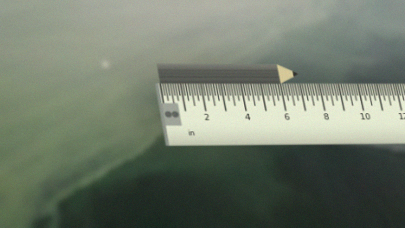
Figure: 7 in
